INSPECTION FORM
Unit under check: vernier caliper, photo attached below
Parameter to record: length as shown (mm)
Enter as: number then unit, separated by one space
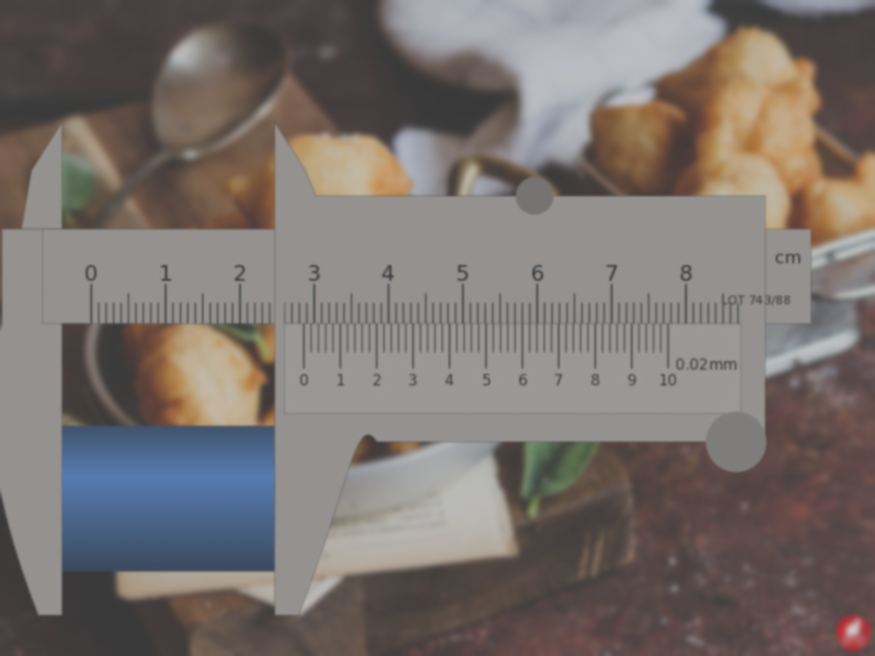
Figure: 28.6 mm
